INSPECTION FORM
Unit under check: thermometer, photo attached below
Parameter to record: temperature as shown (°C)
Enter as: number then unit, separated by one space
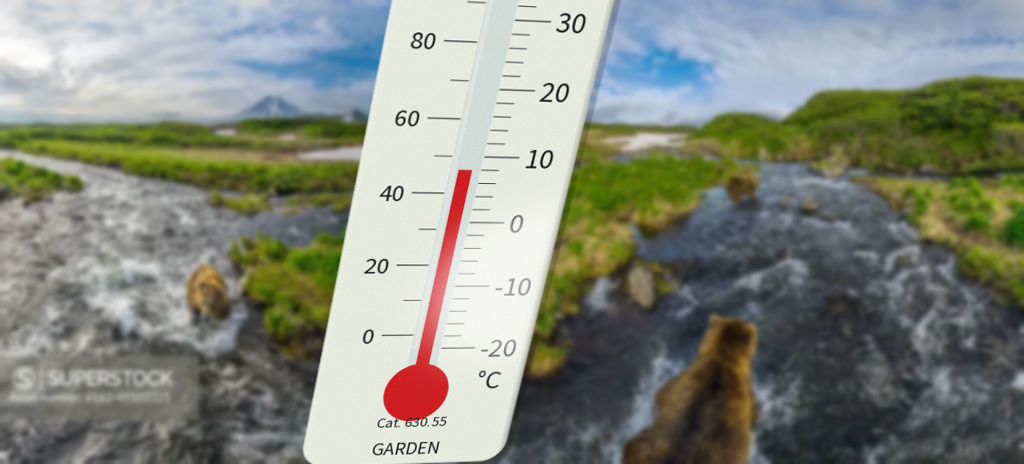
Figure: 8 °C
